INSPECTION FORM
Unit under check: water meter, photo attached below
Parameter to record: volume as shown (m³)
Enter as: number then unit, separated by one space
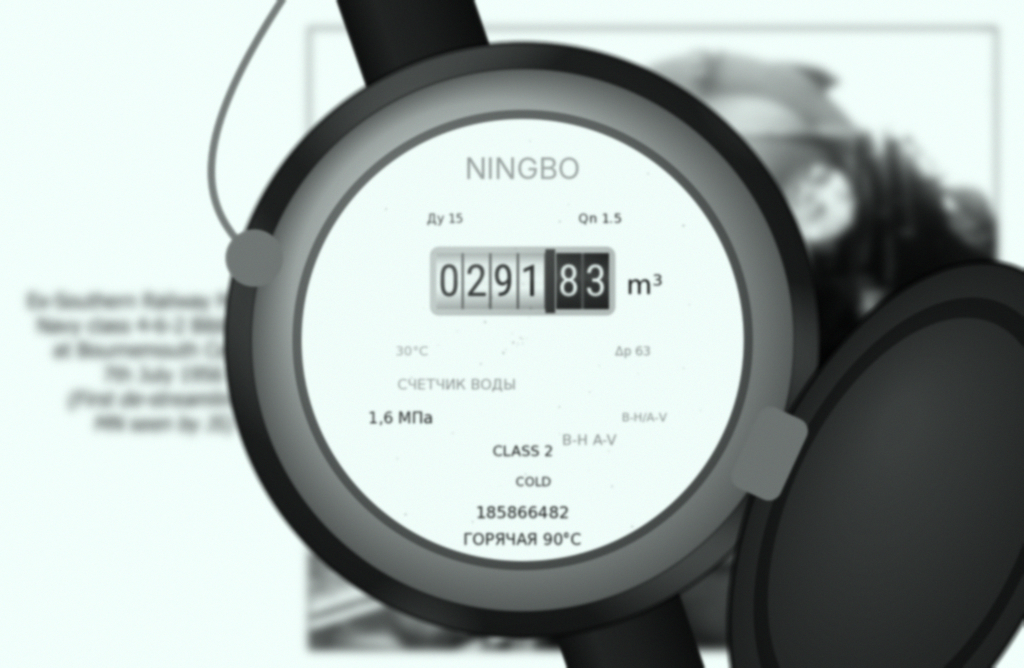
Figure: 291.83 m³
